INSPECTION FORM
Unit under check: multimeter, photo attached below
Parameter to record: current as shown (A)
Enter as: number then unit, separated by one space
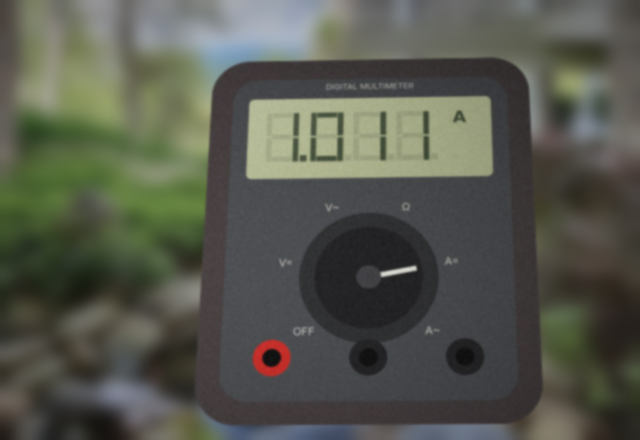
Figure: 1.011 A
